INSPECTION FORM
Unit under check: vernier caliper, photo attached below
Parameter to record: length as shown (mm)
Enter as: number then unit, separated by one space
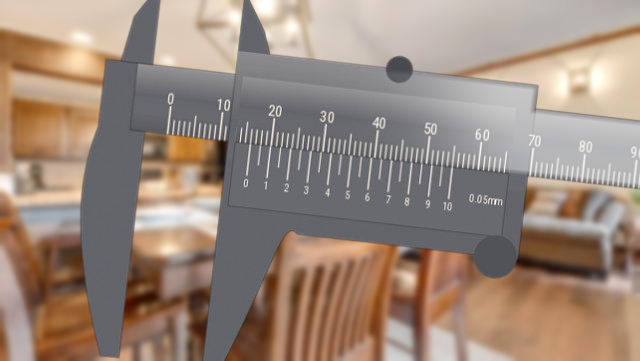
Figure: 16.0 mm
